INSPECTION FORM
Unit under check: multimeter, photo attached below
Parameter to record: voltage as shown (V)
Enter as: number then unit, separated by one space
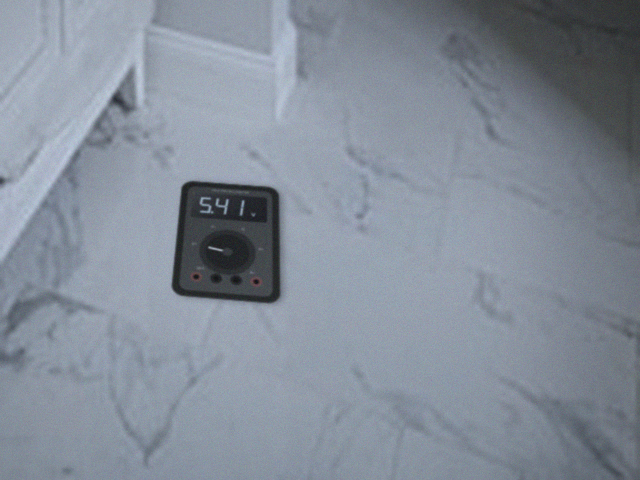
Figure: 5.41 V
